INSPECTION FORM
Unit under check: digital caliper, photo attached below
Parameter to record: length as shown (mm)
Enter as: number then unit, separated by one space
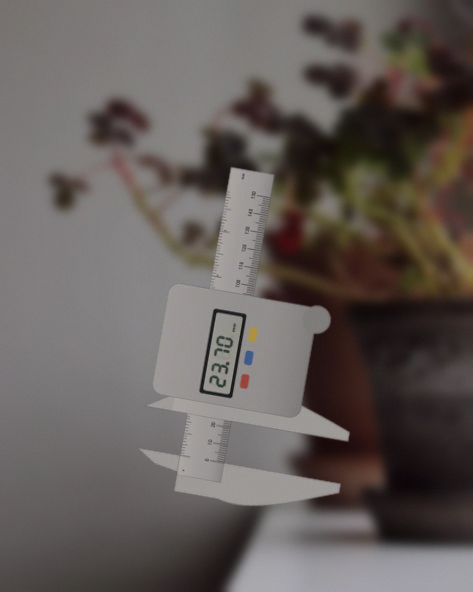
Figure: 23.70 mm
